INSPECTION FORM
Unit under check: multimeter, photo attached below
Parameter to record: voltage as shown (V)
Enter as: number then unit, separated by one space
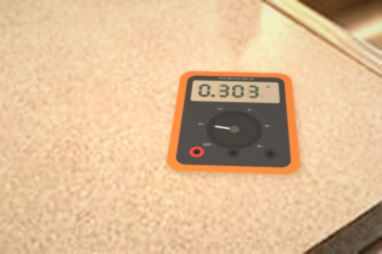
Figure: 0.303 V
